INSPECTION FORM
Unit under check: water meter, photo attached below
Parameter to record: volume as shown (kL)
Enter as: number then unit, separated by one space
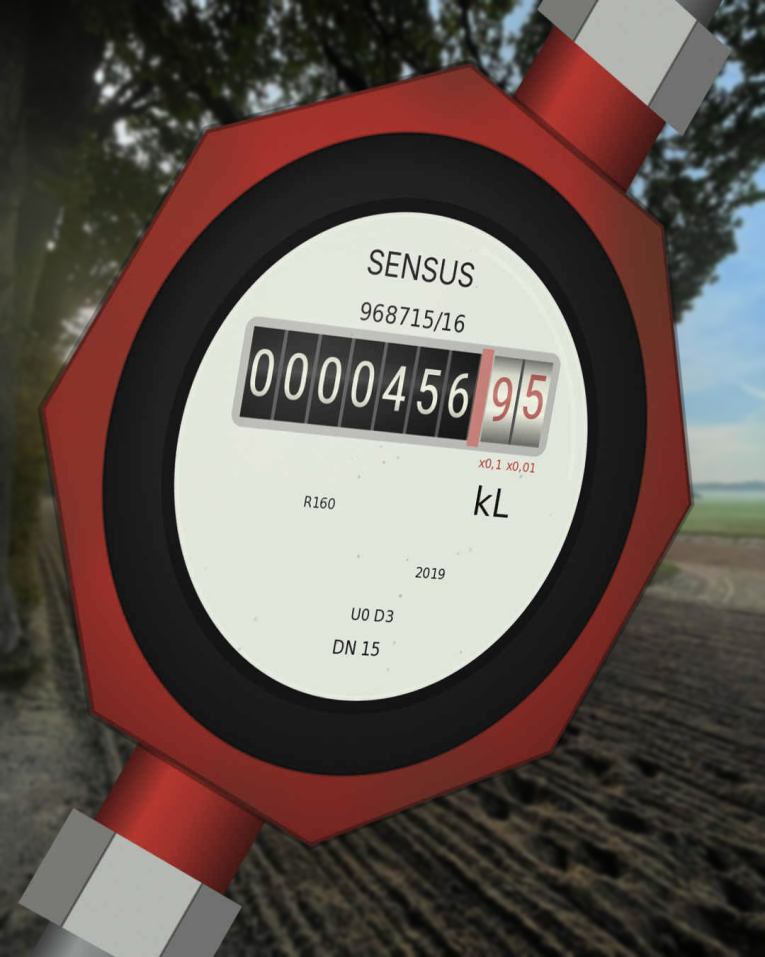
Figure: 456.95 kL
